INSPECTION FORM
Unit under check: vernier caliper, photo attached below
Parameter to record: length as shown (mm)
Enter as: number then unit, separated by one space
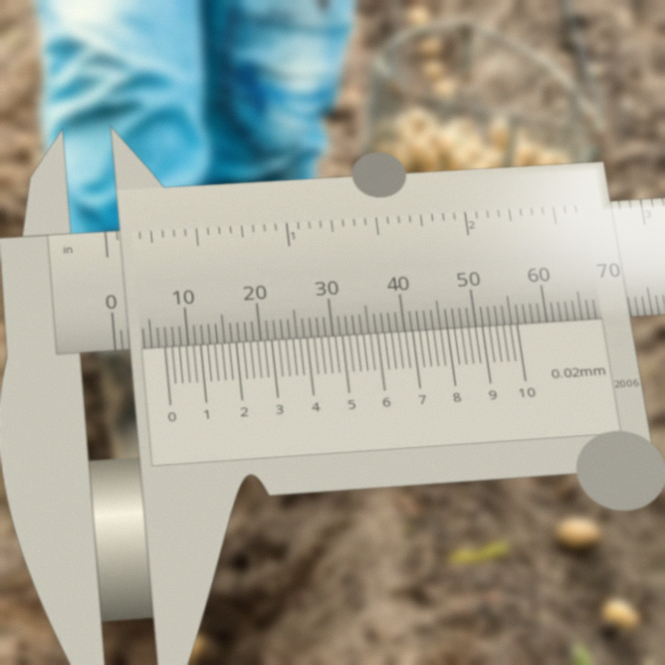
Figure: 6.8 mm
